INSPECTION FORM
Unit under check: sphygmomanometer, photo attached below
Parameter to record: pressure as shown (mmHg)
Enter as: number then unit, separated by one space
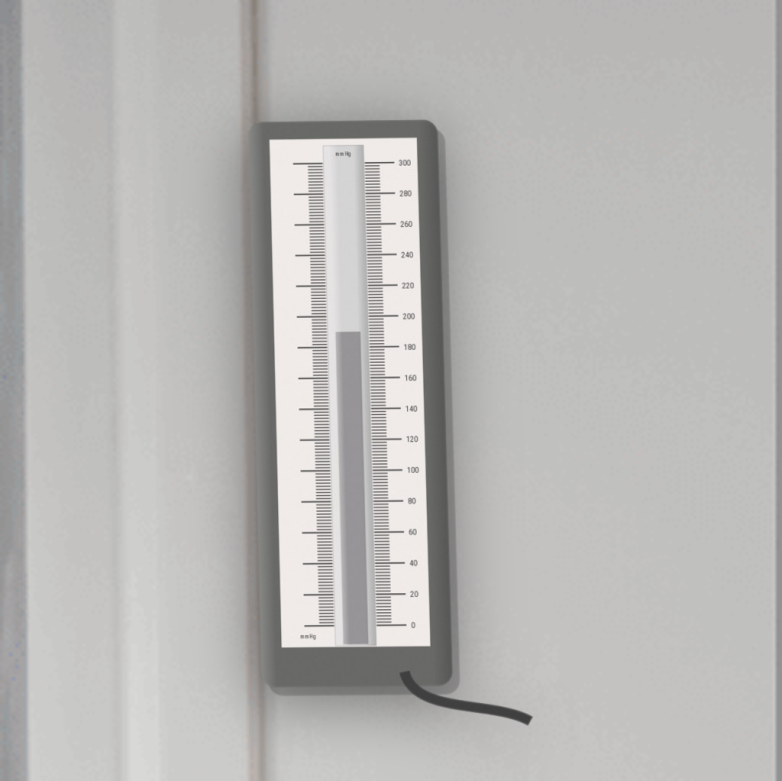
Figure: 190 mmHg
